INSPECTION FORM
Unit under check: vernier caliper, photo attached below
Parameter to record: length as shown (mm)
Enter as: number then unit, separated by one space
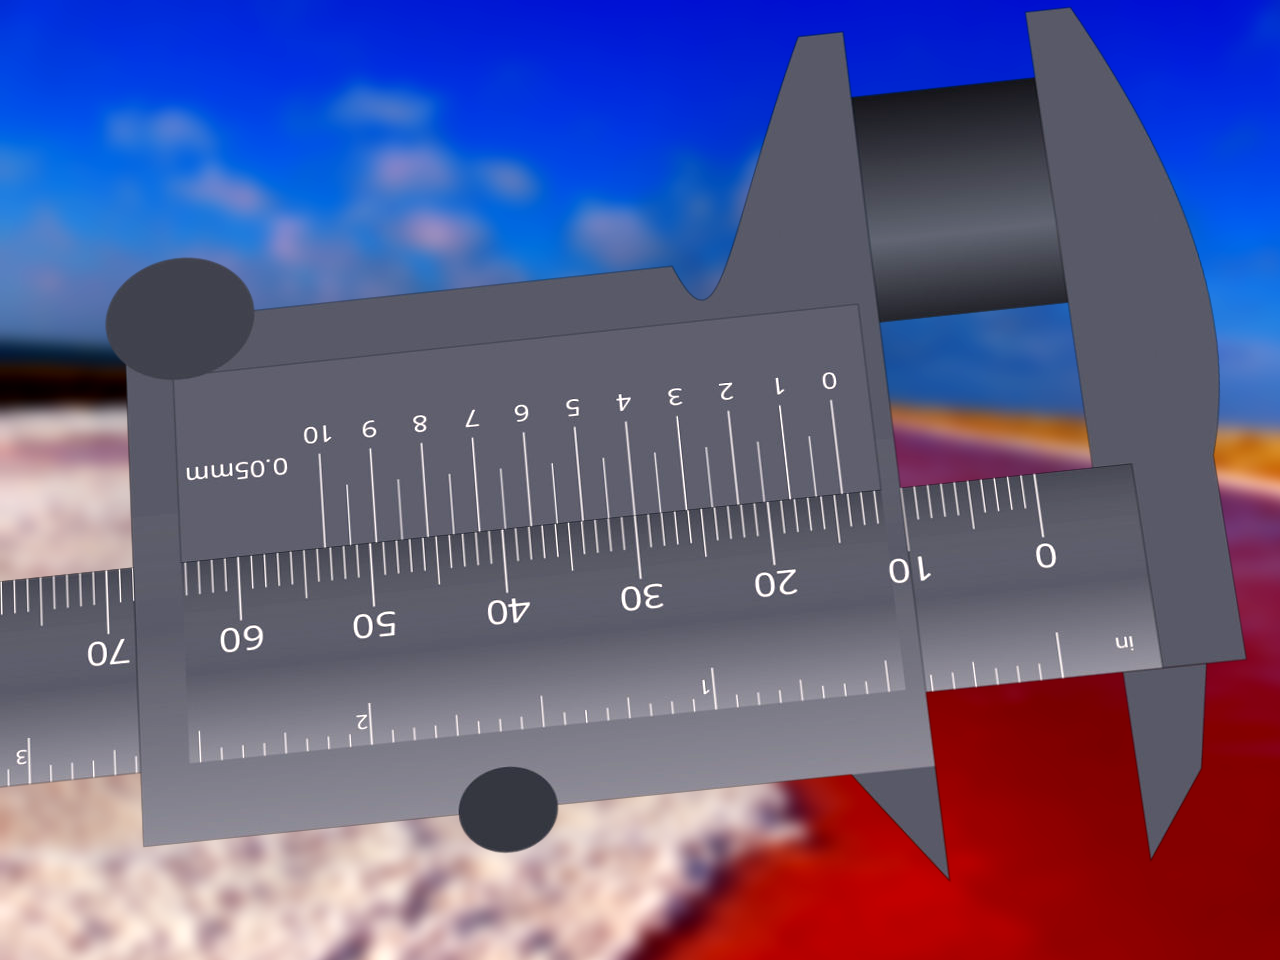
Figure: 14.4 mm
